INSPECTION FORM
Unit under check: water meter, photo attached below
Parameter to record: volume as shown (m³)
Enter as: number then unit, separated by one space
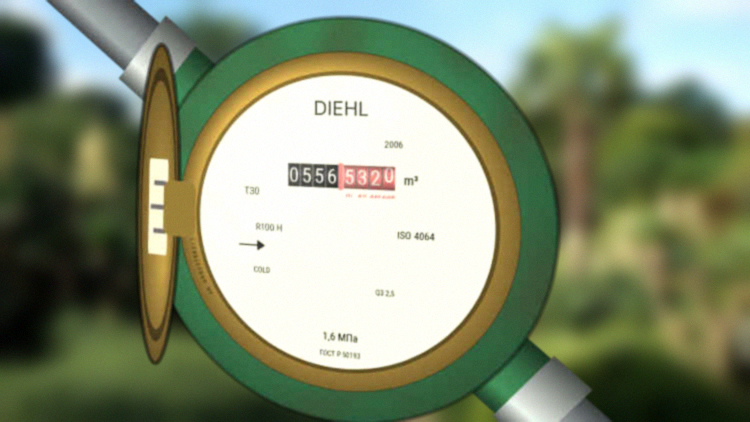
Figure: 556.5320 m³
